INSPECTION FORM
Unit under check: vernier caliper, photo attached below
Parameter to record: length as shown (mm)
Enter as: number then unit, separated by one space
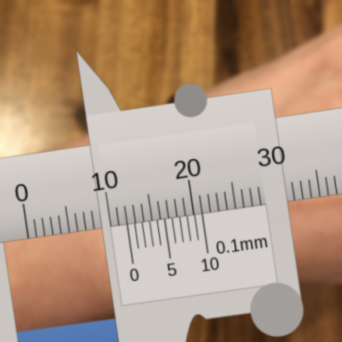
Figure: 12.0 mm
